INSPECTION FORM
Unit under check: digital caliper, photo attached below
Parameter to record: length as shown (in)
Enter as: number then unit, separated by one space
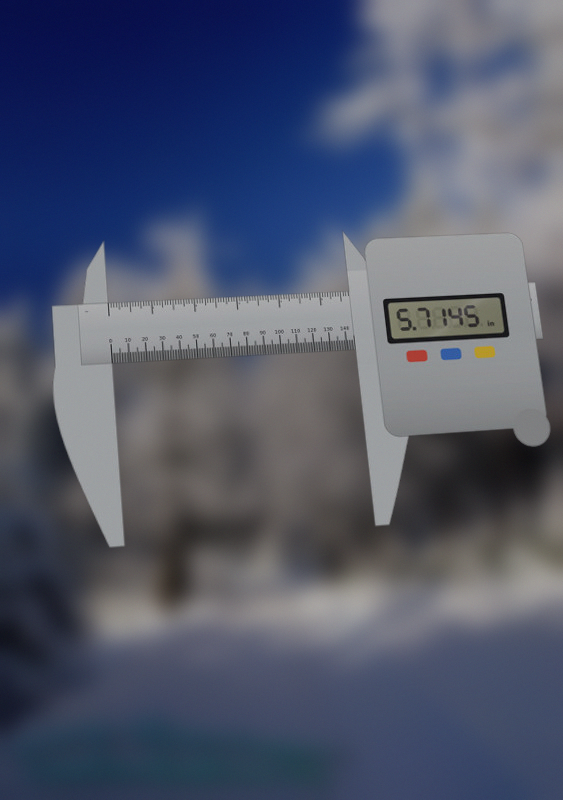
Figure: 5.7145 in
